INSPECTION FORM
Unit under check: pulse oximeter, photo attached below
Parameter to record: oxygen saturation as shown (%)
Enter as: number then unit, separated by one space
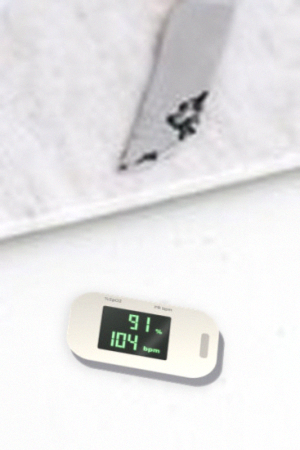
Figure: 91 %
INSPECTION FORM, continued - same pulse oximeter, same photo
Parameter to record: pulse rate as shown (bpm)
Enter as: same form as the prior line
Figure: 104 bpm
